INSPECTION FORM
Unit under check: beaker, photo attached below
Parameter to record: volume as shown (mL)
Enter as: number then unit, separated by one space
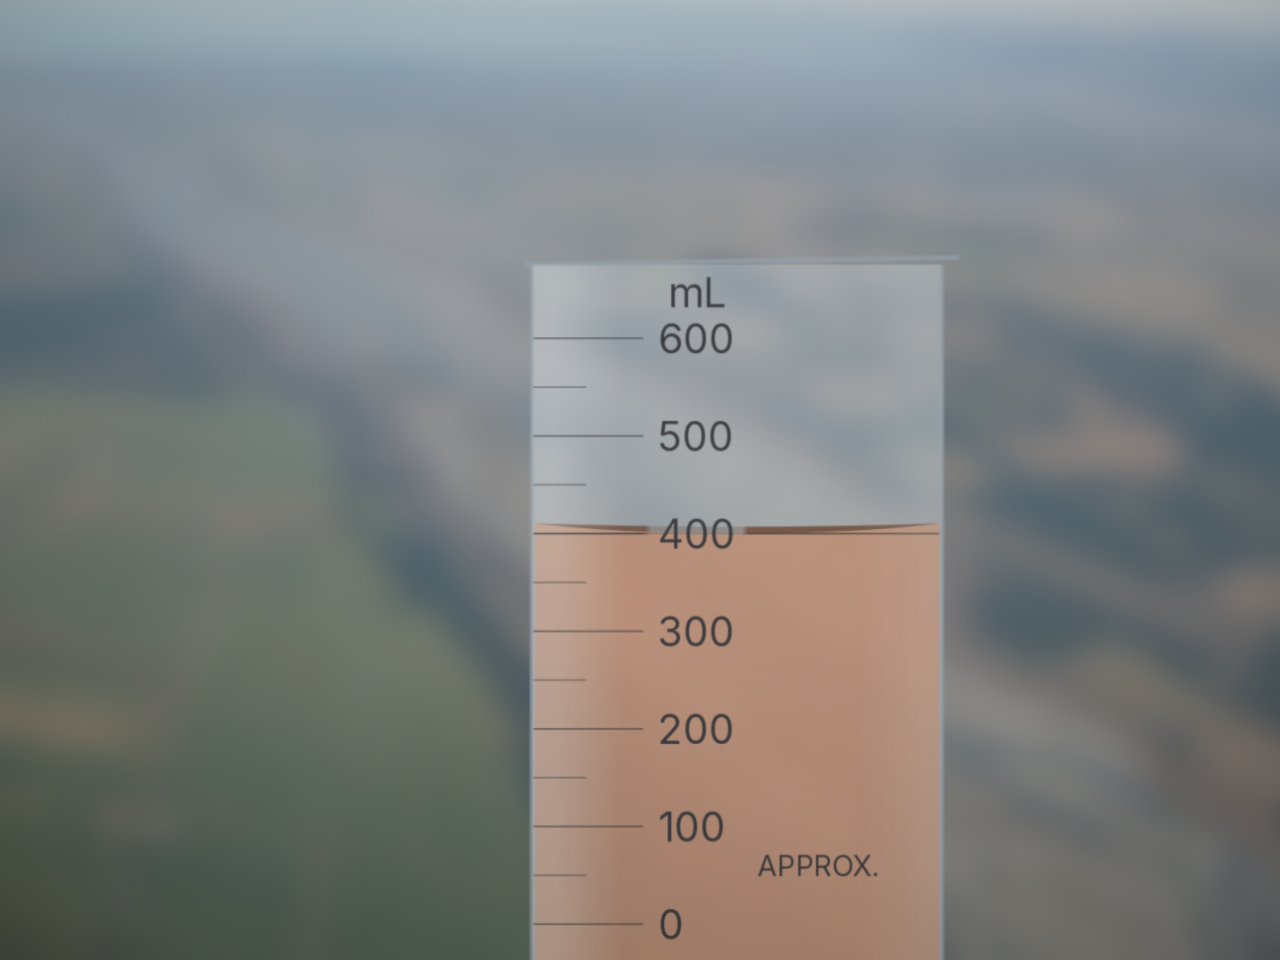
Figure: 400 mL
